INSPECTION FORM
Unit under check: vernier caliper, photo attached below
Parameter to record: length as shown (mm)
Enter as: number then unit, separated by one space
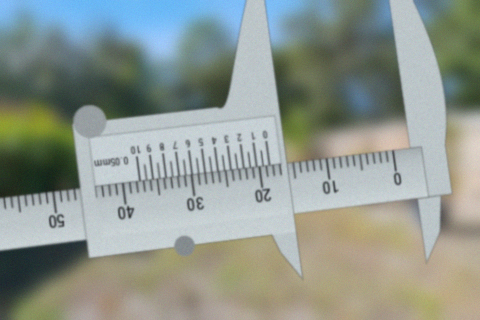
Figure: 18.5 mm
